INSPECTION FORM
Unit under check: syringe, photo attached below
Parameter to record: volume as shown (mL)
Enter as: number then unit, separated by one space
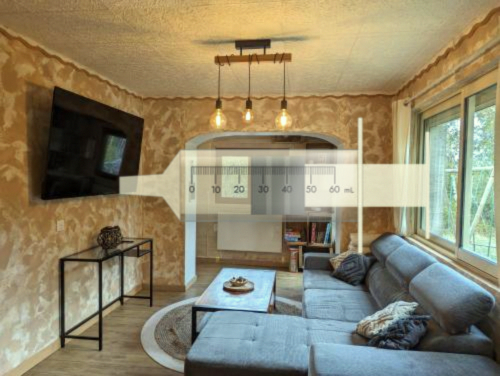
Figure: 25 mL
